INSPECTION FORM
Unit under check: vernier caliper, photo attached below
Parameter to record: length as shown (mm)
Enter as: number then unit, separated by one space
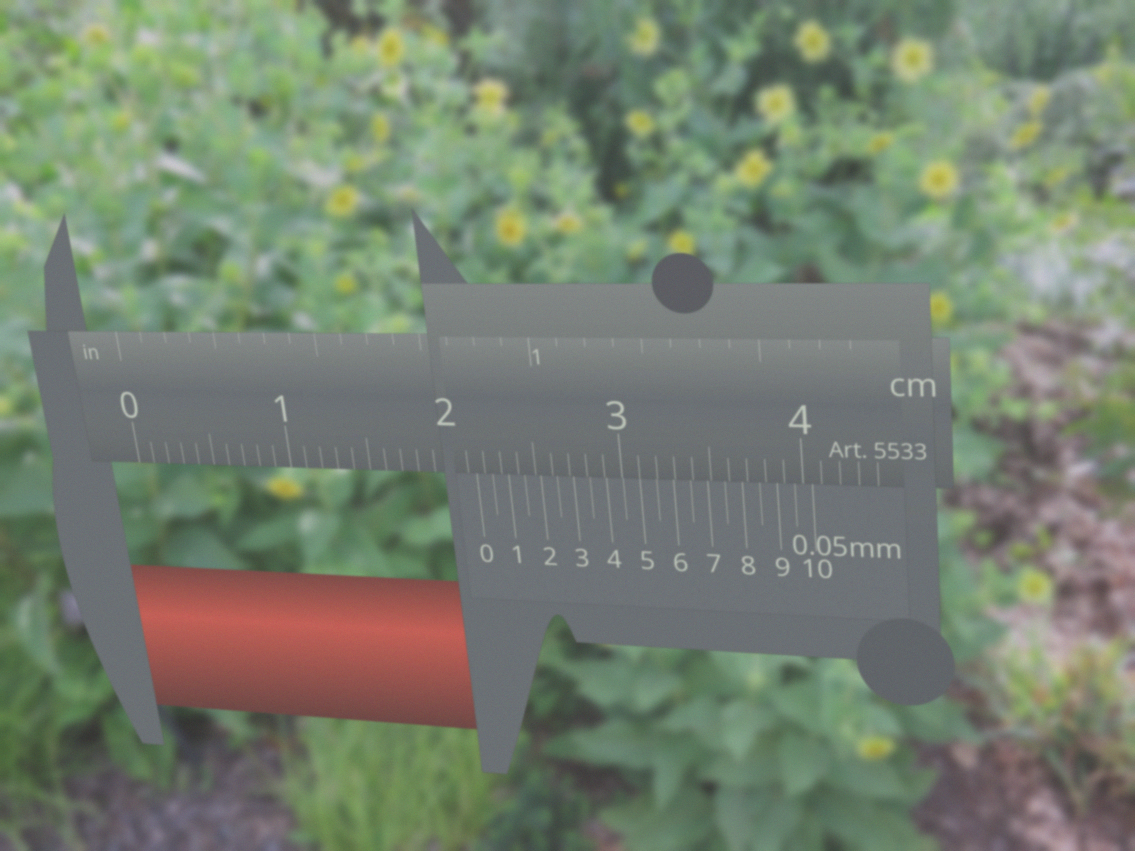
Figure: 21.5 mm
